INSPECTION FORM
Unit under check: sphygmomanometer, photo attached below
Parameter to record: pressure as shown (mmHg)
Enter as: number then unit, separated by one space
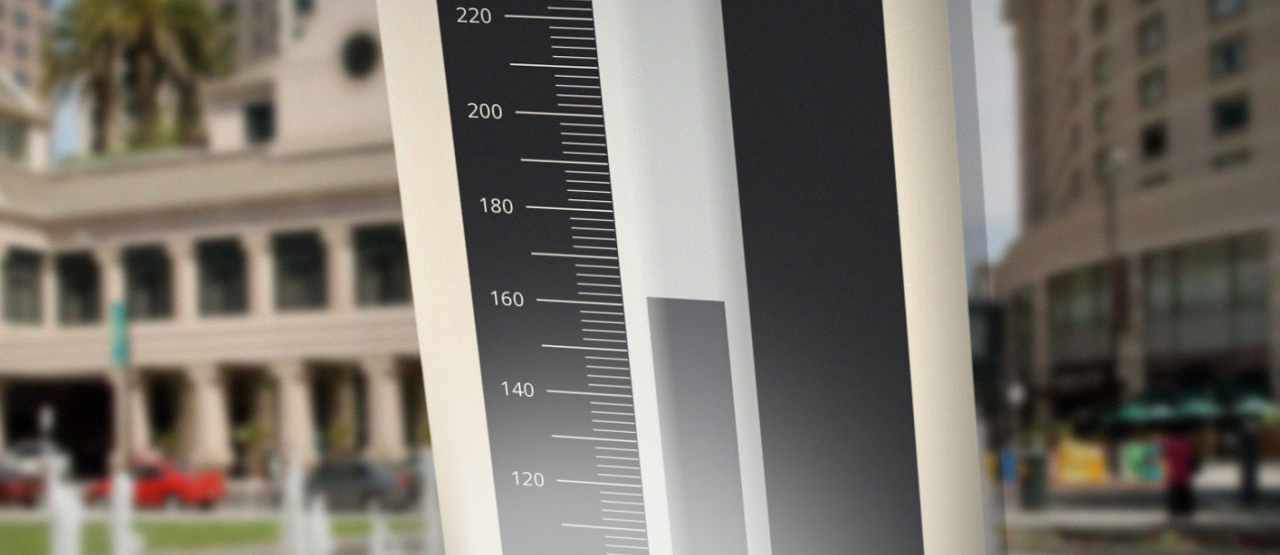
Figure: 162 mmHg
